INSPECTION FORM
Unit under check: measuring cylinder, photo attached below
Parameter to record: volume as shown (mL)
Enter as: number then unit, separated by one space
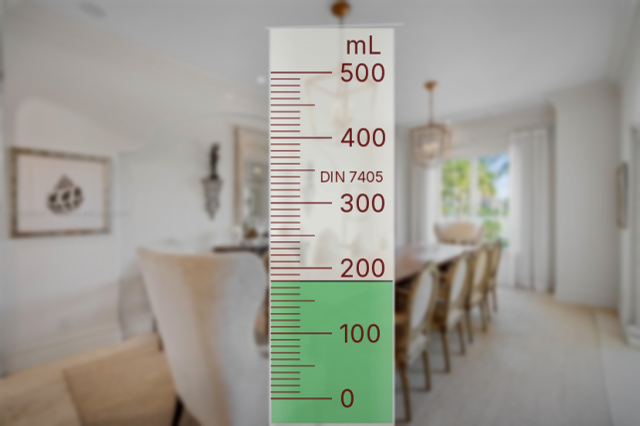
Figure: 180 mL
